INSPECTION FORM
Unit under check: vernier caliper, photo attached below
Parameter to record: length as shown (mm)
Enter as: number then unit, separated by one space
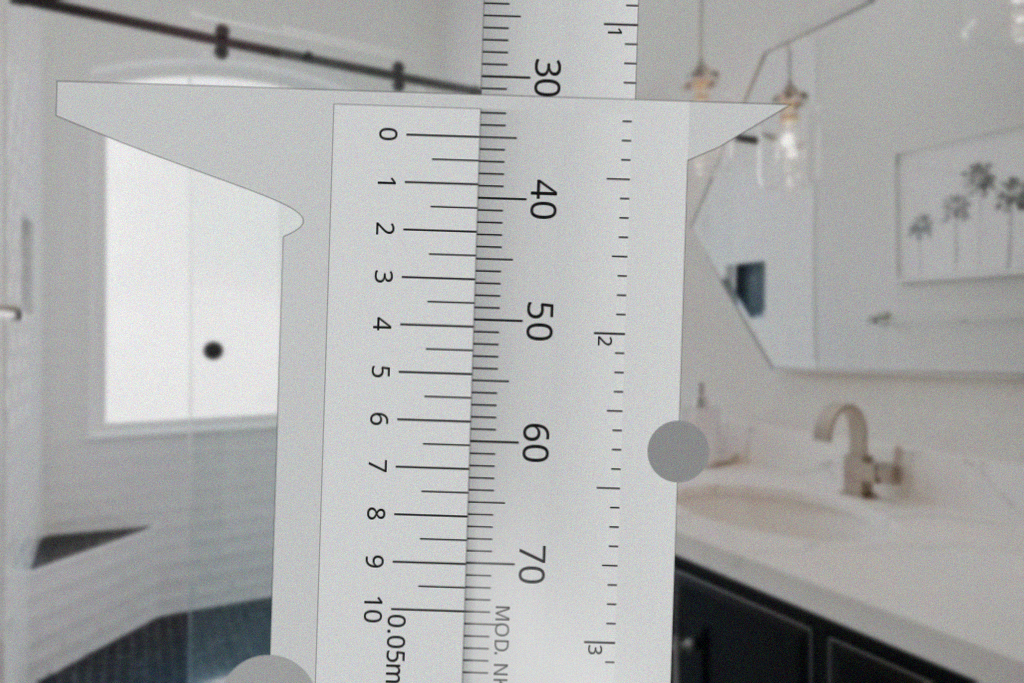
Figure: 35.0 mm
